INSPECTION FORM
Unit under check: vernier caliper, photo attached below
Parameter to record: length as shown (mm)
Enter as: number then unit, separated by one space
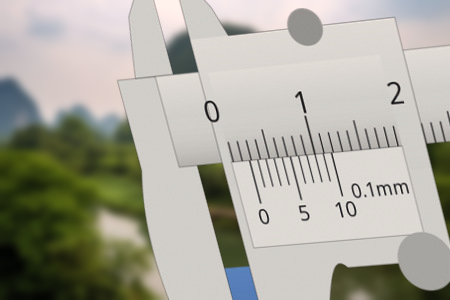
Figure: 2.8 mm
